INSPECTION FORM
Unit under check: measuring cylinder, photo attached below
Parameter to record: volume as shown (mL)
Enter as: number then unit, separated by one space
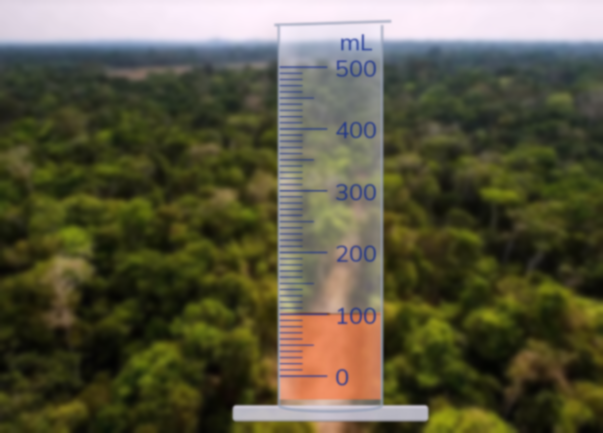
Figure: 100 mL
